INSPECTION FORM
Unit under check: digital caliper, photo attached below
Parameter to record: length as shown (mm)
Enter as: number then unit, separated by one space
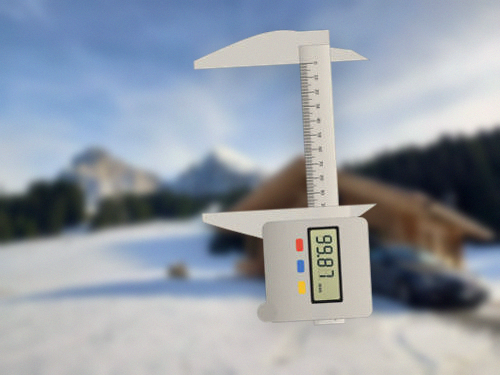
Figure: 99.87 mm
